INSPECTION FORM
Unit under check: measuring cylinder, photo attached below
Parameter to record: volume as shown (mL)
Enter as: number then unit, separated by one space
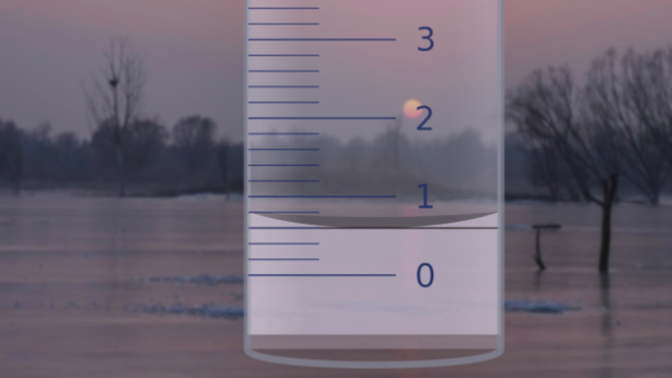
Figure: 0.6 mL
